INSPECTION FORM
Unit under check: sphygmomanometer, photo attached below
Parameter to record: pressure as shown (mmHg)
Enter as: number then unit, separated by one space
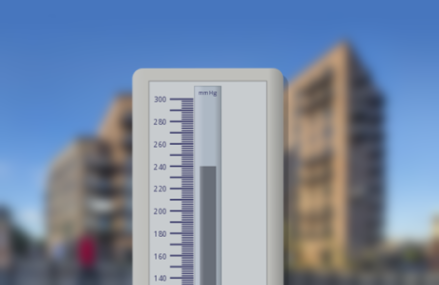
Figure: 240 mmHg
